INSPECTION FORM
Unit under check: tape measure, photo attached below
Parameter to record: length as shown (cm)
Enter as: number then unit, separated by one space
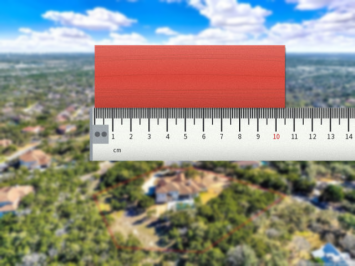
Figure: 10.5 cm
